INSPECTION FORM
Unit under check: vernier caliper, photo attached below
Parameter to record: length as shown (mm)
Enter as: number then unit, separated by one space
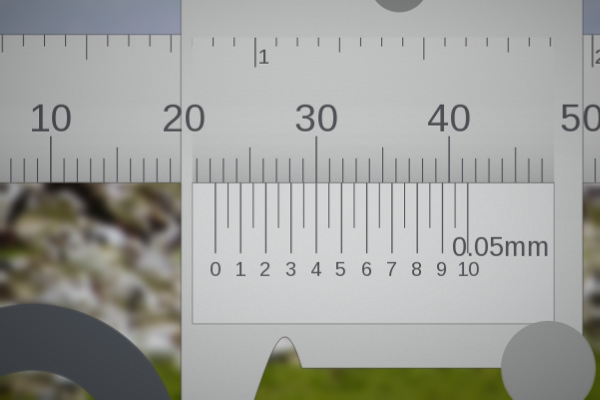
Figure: 22.4 mm
